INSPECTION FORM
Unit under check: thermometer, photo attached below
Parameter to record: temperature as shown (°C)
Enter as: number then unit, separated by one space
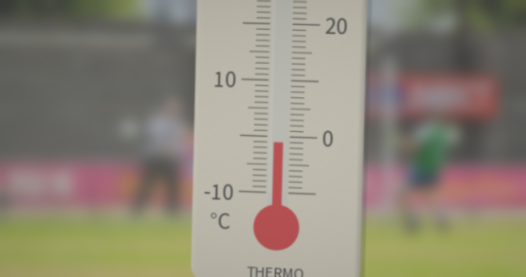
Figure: -1 °C
